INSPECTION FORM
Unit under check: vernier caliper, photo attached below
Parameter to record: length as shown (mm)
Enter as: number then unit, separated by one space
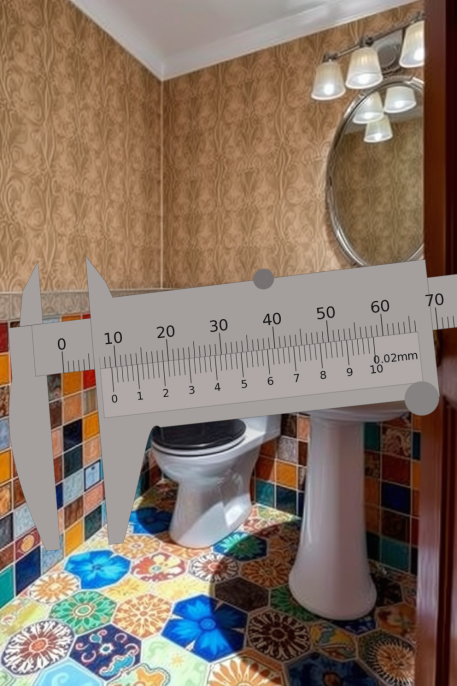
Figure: 9.2 mm
